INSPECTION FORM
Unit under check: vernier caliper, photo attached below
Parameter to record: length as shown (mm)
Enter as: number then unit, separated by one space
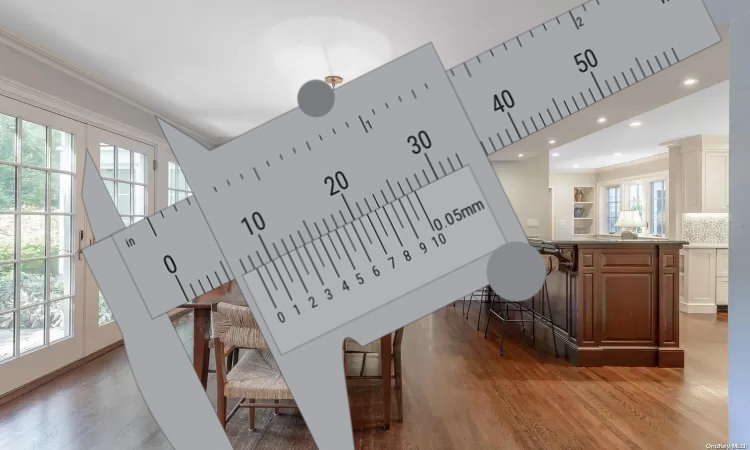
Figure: 8.2 mm
